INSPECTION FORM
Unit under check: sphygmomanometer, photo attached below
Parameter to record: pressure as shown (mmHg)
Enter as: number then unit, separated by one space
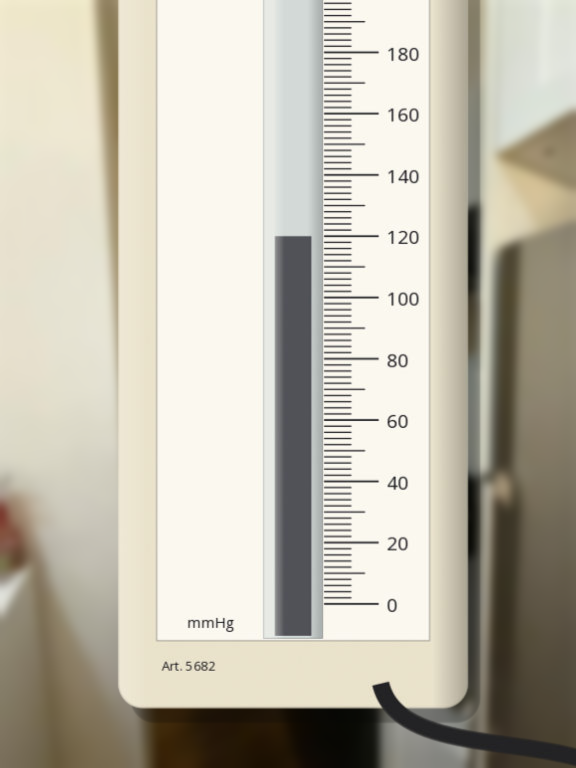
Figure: 120 mmHg
